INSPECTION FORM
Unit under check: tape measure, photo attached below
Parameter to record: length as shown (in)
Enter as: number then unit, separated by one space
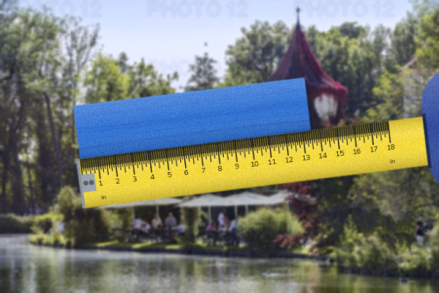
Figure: 13.5 in
